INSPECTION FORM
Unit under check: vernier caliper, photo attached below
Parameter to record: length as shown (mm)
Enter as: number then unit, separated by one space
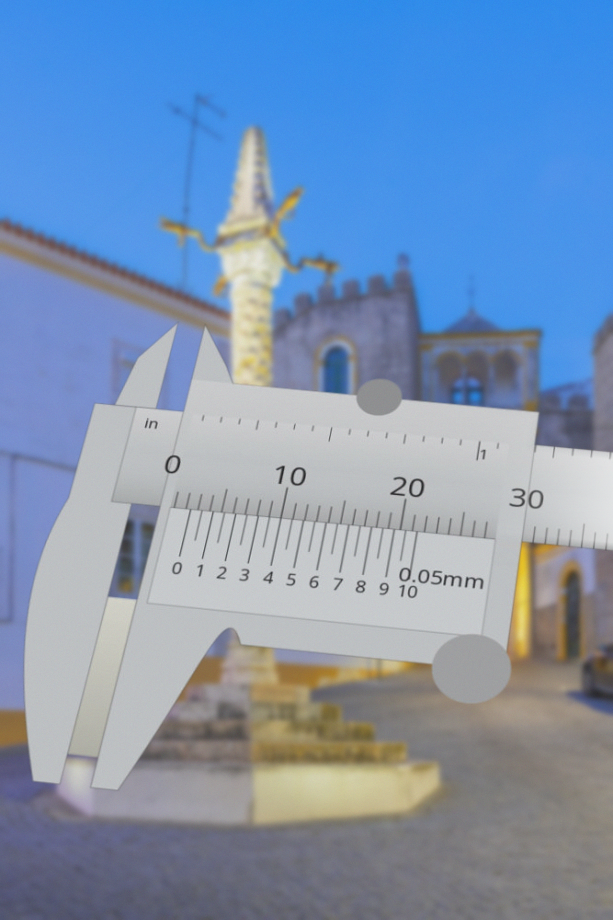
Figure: 2.4 mm
